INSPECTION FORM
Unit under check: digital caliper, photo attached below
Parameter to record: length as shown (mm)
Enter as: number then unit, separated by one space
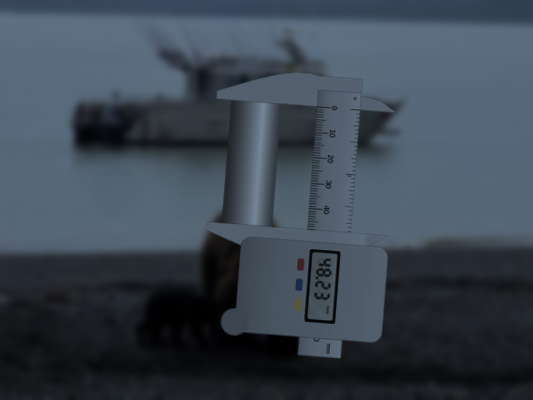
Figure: 48.23 mm
